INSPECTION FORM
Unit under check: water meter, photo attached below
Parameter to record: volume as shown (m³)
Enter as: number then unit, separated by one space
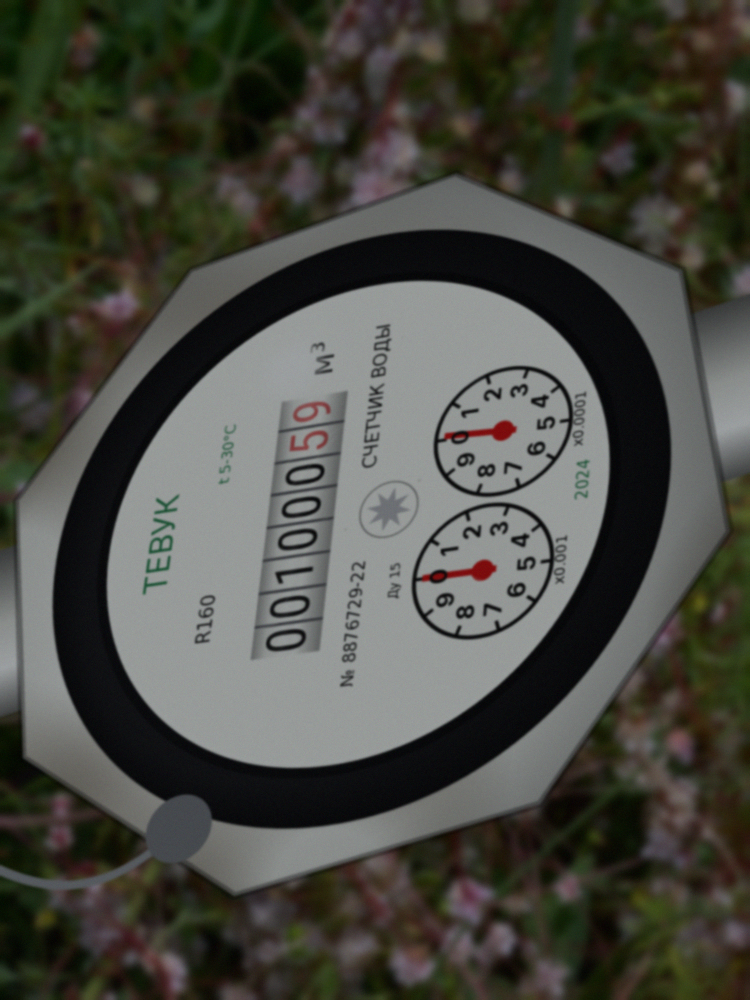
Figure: 1000.5900 m³
